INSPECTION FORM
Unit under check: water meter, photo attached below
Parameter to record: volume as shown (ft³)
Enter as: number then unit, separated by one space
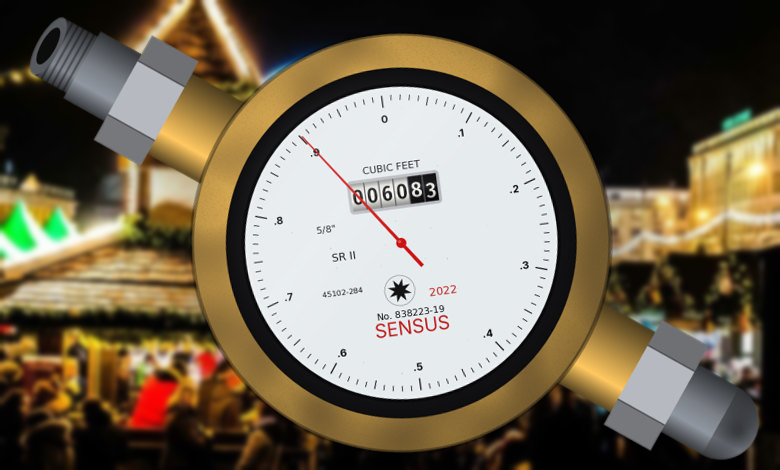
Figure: 6082.90 ft³
